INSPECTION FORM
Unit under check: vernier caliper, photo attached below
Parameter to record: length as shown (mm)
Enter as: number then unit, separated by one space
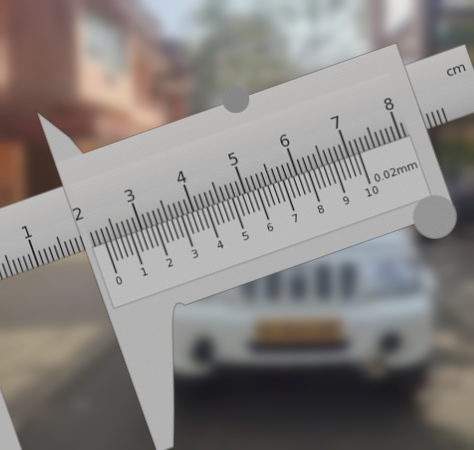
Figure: 23.0 mm
